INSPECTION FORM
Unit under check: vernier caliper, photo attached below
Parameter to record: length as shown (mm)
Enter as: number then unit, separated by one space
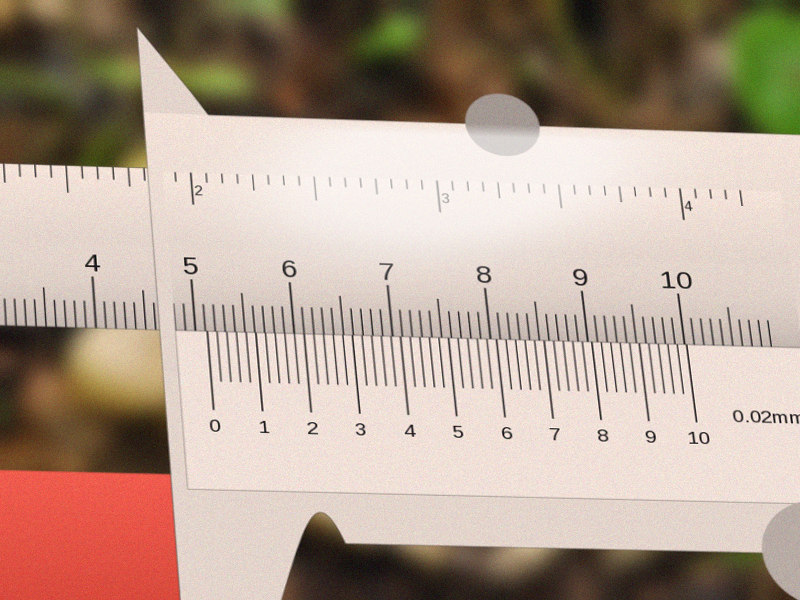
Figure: 51.2 mm
